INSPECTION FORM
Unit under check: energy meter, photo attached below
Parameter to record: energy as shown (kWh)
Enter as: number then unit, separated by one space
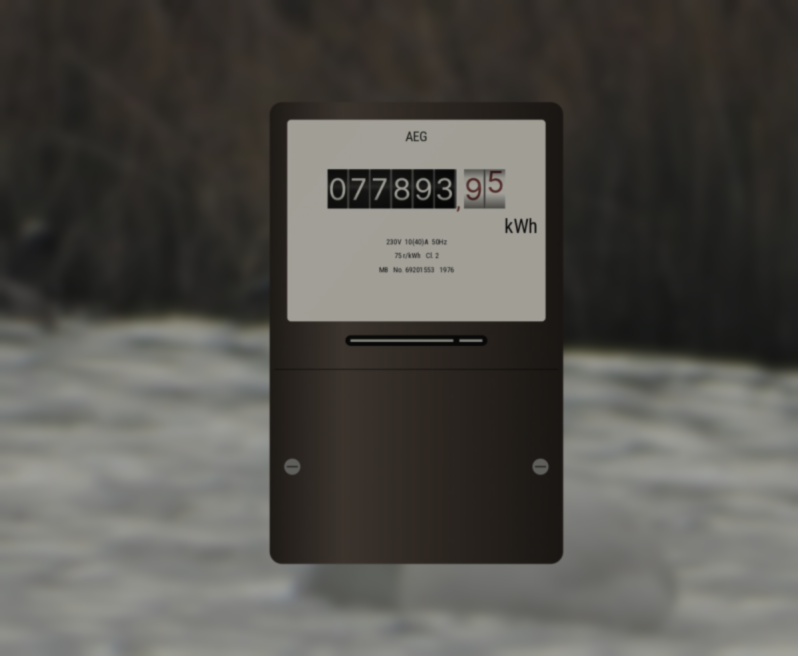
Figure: 77893.95 kWh
